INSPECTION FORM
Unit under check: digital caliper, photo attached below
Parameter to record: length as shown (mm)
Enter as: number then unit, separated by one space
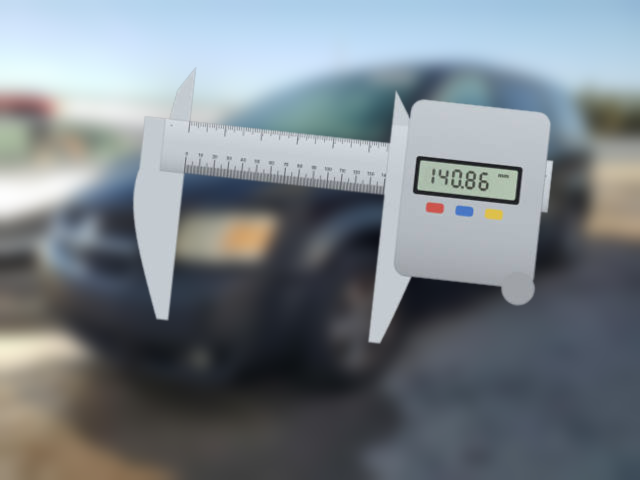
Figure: 140.86 mm
